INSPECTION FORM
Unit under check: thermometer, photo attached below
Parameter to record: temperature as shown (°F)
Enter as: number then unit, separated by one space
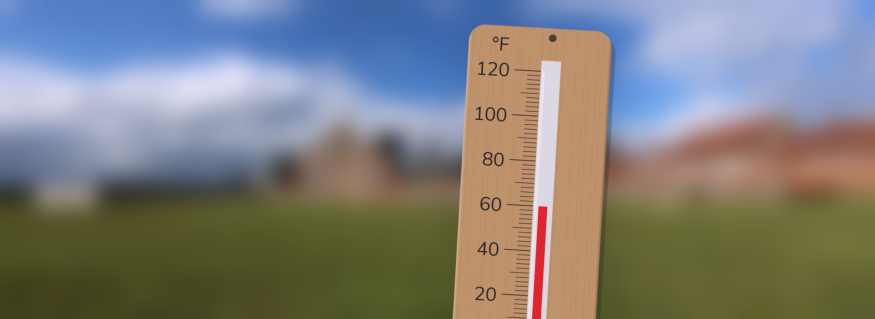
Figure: 60 °F
